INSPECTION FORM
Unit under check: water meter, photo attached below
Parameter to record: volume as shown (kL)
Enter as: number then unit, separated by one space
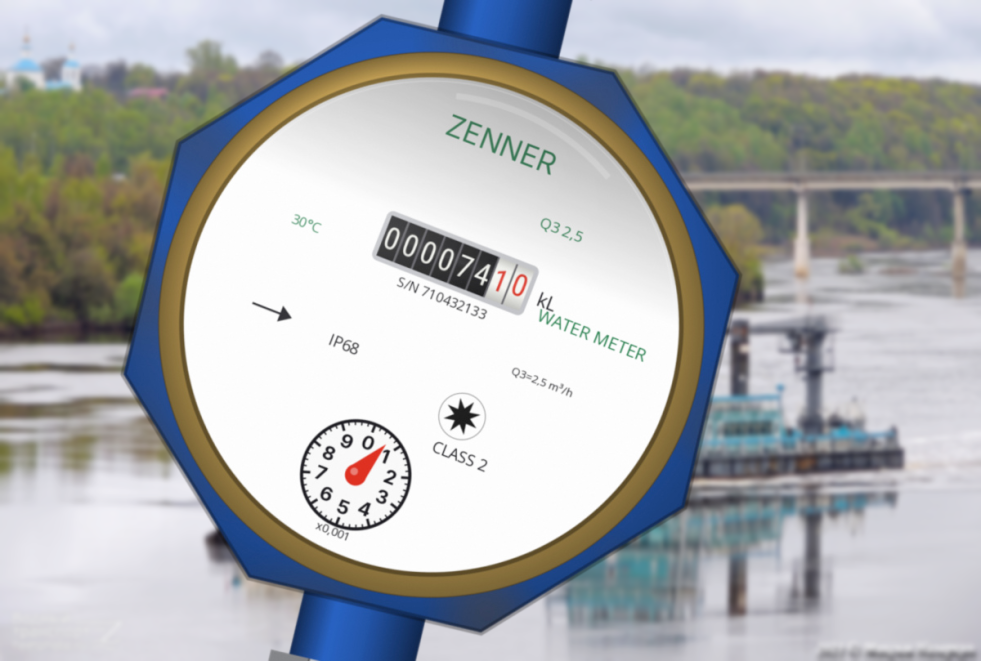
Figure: 74.100 kL
